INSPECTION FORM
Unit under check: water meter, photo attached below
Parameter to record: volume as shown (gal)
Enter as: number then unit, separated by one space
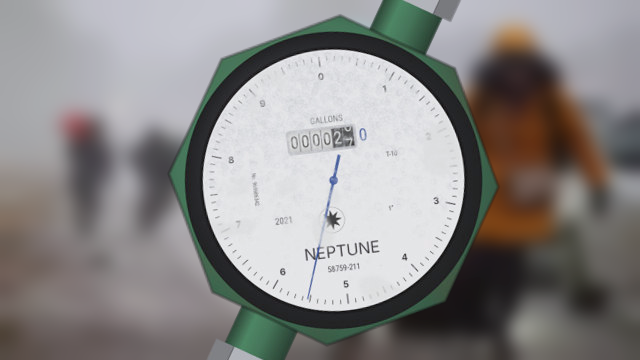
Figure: 265.5 gal
